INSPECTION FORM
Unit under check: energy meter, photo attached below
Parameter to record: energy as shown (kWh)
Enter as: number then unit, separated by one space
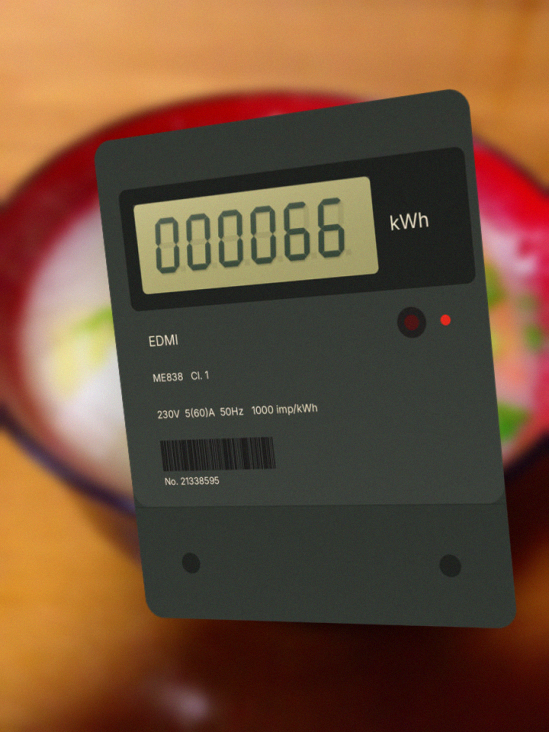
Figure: 66 kWh
